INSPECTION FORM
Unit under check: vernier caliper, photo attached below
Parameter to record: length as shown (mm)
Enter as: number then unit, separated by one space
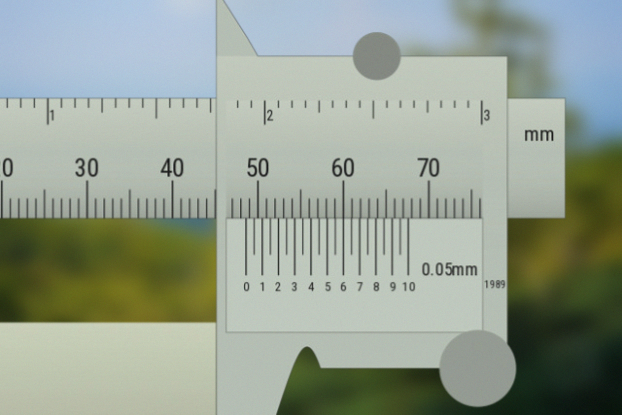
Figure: 48.6 mm
